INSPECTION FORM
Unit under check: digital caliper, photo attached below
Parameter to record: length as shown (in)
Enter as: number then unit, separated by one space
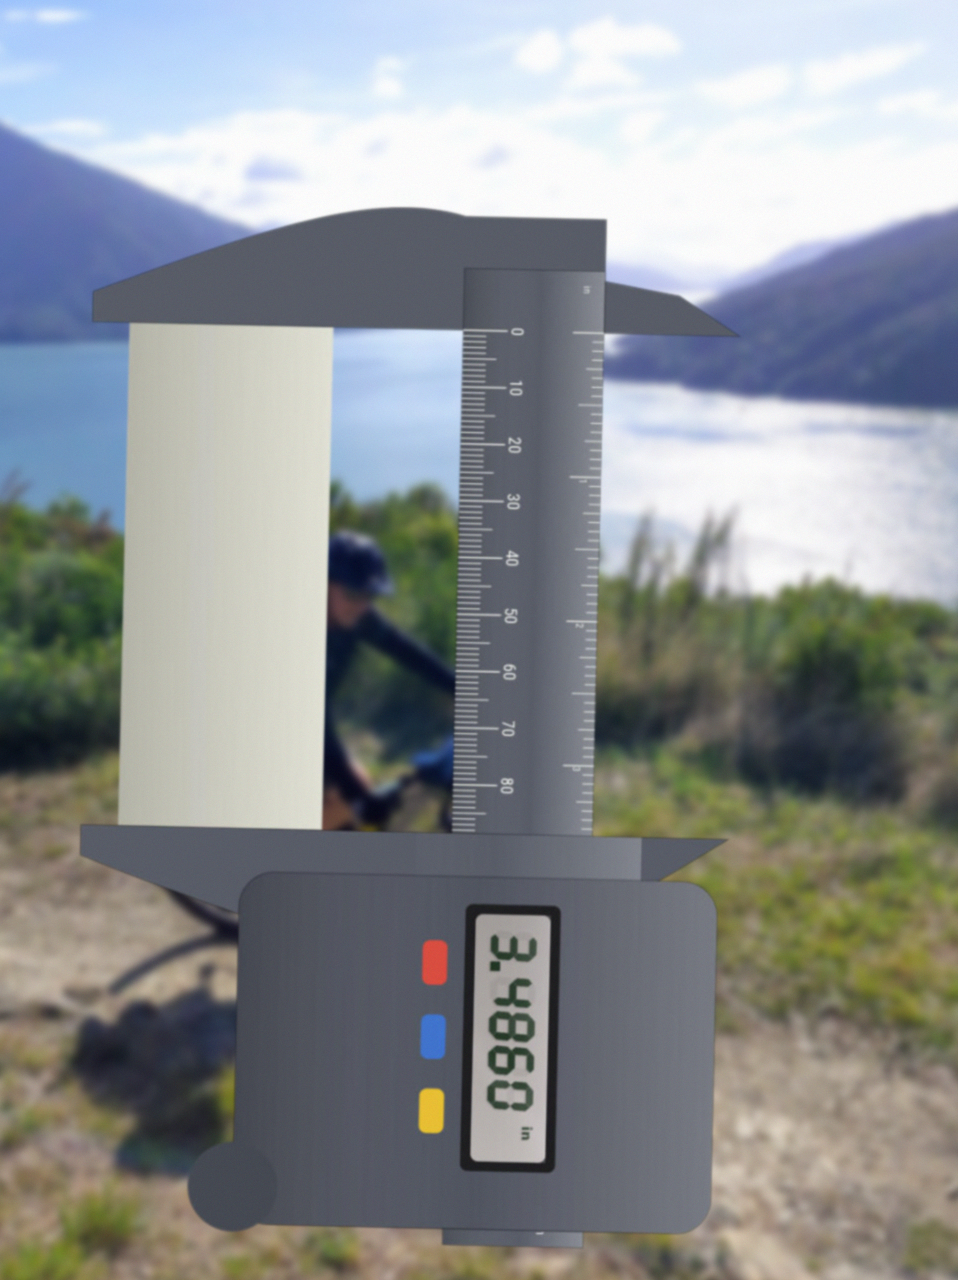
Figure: 3.4860 in
